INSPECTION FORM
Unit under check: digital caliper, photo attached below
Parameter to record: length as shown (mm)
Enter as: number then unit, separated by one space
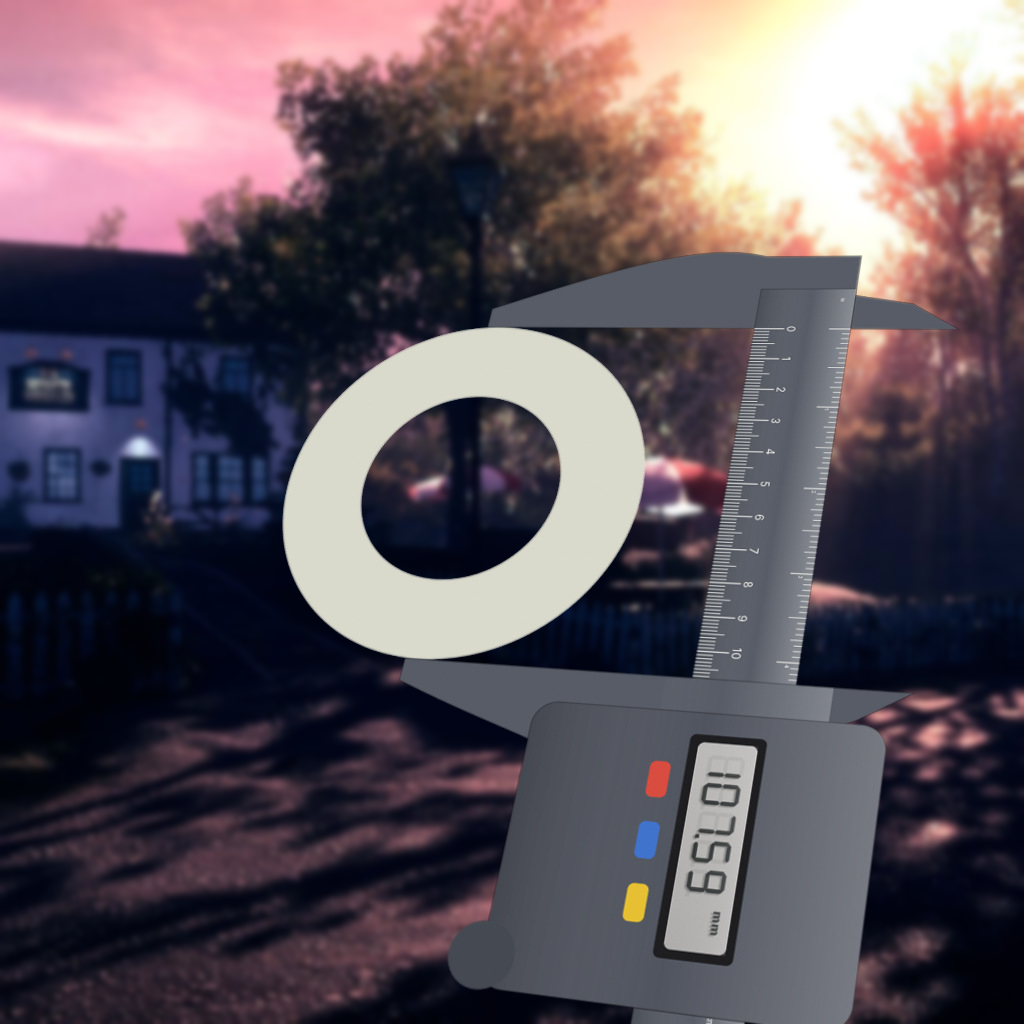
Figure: 107.59 mm
